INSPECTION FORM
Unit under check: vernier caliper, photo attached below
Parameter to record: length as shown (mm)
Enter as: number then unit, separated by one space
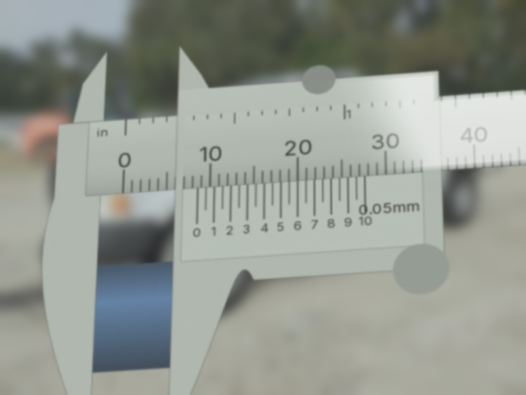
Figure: 8.6 mm
